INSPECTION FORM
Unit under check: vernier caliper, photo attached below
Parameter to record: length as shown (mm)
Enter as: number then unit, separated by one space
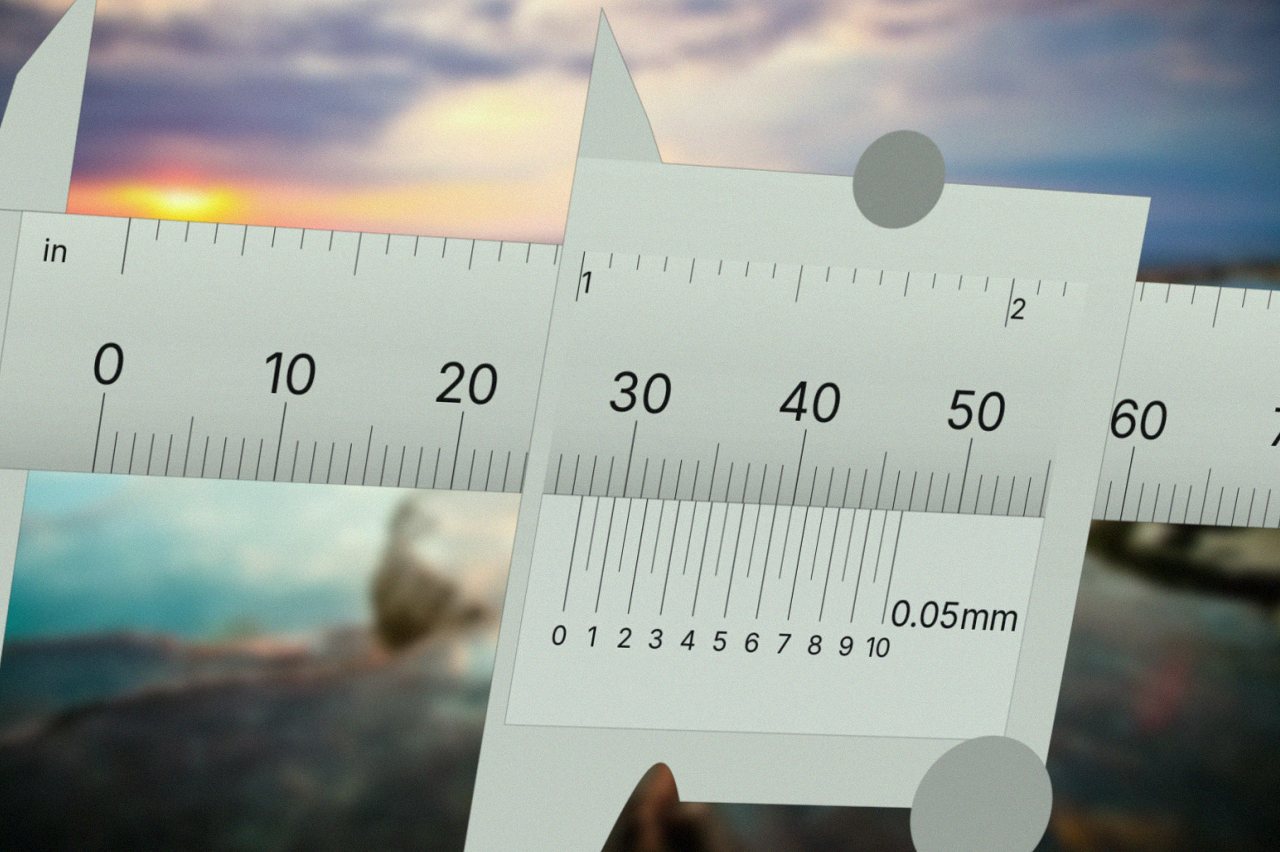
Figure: 27.6 mm
